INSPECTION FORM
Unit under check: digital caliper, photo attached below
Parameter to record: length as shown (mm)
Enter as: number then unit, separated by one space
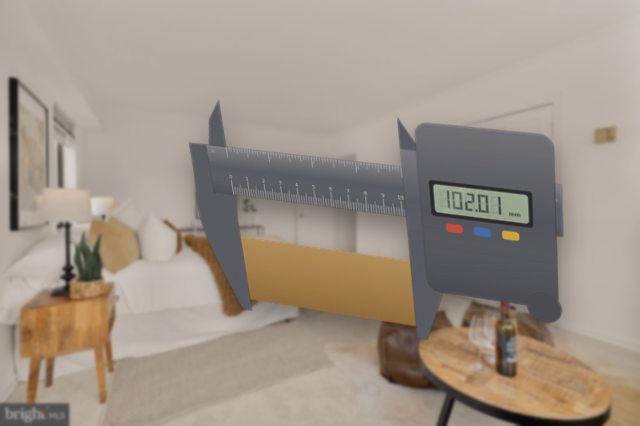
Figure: 102.01 mm
